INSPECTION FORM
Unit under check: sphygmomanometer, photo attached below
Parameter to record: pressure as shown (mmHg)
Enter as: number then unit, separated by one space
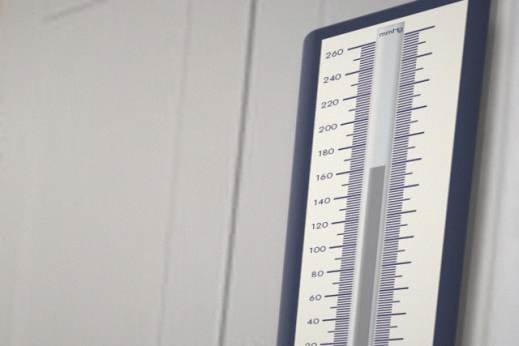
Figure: 160 mmHg
